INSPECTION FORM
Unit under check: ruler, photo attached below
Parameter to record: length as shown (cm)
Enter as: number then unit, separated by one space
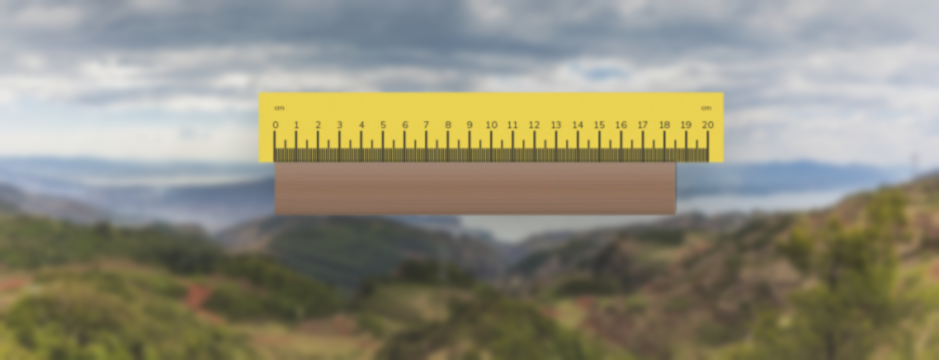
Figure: 18.5 cm
